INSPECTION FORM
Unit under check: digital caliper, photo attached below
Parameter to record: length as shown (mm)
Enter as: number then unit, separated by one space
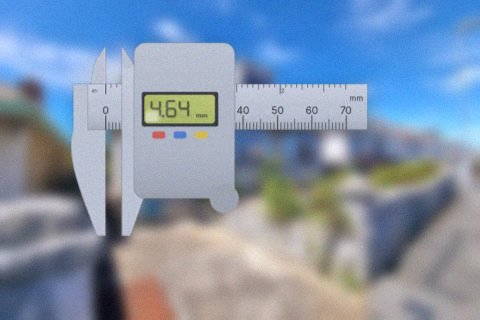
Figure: 4.64 mm
